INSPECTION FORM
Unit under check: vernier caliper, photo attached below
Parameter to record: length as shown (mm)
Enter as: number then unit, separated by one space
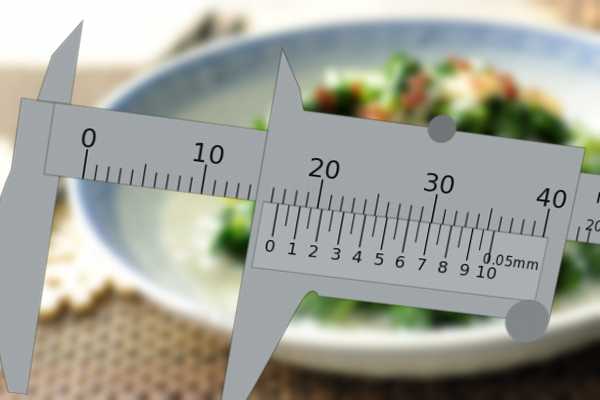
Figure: 16.6 mm
